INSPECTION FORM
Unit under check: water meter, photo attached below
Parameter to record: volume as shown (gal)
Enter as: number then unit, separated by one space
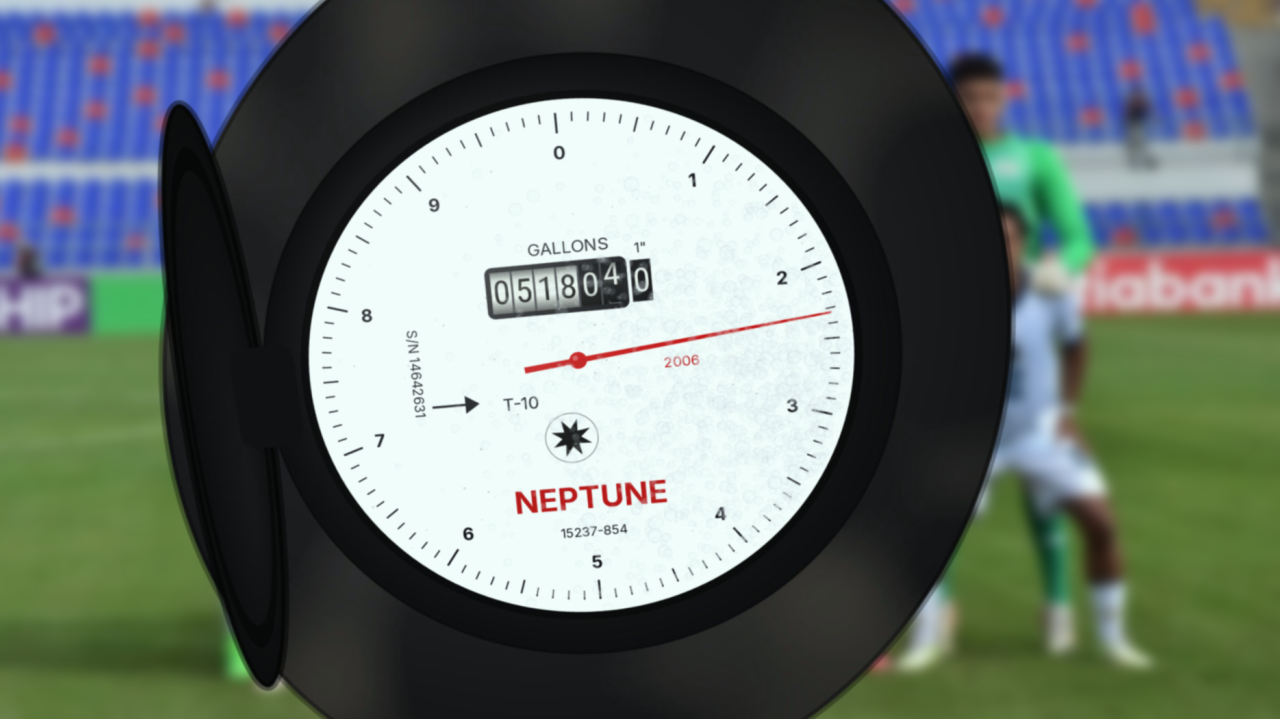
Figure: 518042.3 gal
